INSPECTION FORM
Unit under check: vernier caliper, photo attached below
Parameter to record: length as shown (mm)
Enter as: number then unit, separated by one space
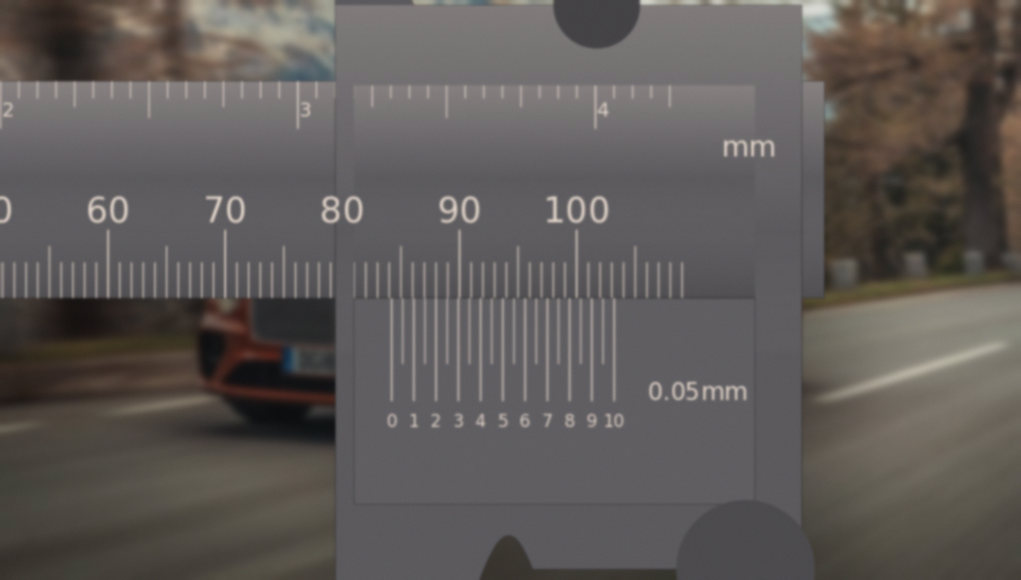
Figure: 84.2 mm
